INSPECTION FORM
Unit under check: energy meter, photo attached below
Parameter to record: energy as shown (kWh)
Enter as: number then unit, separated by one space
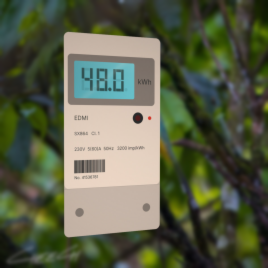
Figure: 48.0 kWh
